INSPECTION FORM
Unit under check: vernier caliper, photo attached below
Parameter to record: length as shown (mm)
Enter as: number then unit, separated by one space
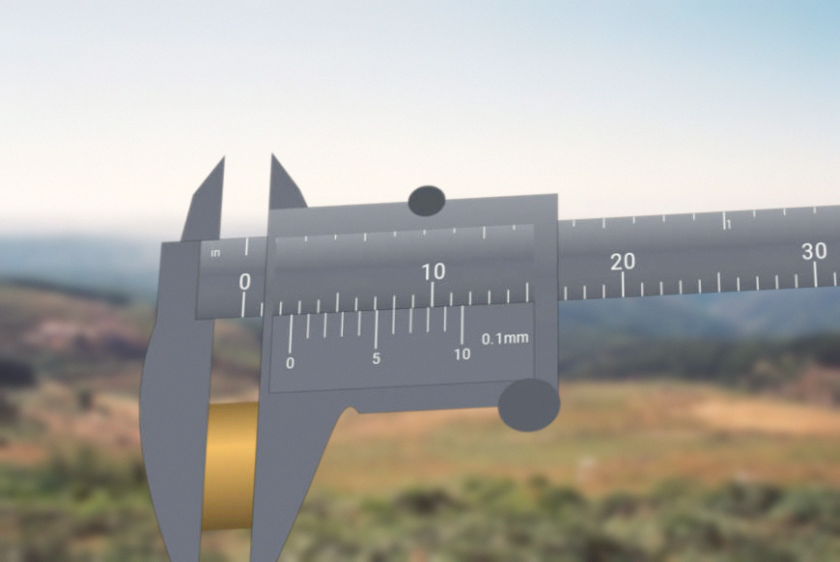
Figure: 2.6 mm
